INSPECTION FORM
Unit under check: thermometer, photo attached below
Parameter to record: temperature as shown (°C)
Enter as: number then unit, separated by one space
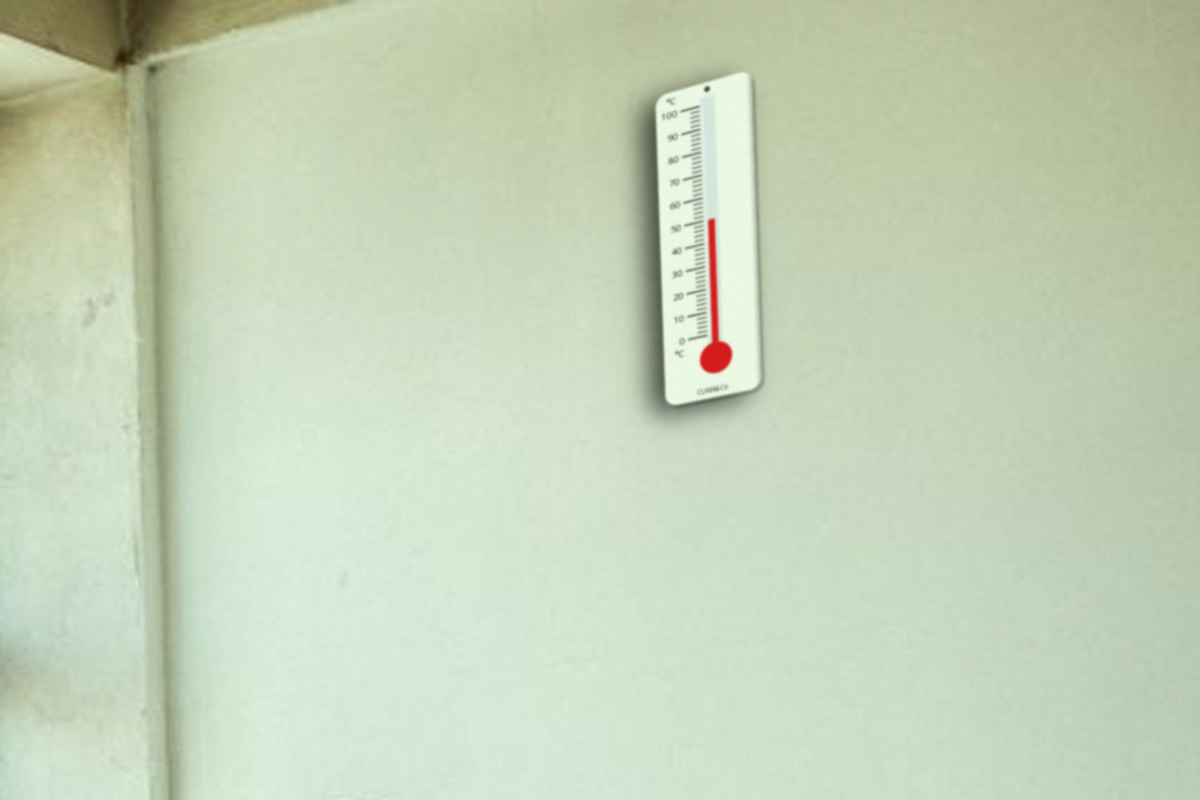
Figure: 50 °C
